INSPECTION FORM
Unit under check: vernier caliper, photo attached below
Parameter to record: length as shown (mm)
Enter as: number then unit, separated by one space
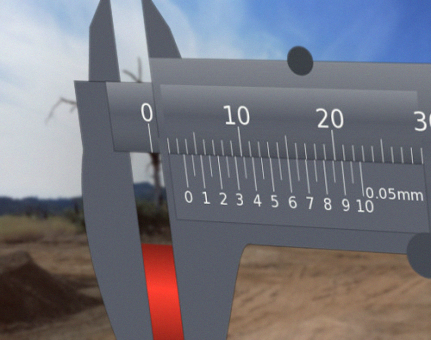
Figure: 3.6 mm
